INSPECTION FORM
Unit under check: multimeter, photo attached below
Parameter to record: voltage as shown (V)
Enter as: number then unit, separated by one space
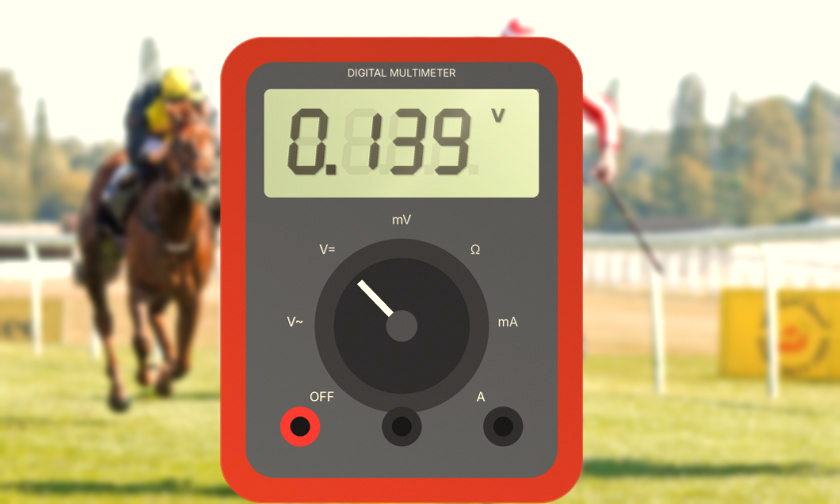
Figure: 0.139 V
